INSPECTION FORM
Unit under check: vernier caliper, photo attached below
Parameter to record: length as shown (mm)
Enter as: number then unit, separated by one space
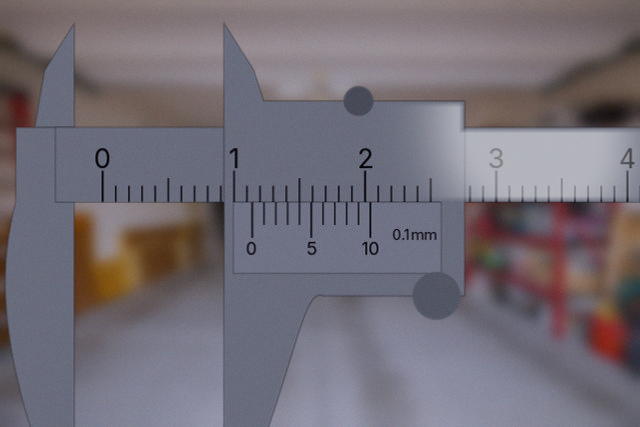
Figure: 11.4 mm
